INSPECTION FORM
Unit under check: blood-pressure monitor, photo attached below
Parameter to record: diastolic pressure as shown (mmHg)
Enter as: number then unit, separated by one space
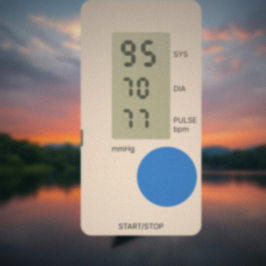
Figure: 70 mmHg
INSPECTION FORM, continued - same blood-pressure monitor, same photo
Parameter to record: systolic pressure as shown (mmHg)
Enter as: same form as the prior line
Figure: 95 mmHg
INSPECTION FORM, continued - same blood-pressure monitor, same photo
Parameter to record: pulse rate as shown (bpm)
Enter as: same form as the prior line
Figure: 77 bpm
